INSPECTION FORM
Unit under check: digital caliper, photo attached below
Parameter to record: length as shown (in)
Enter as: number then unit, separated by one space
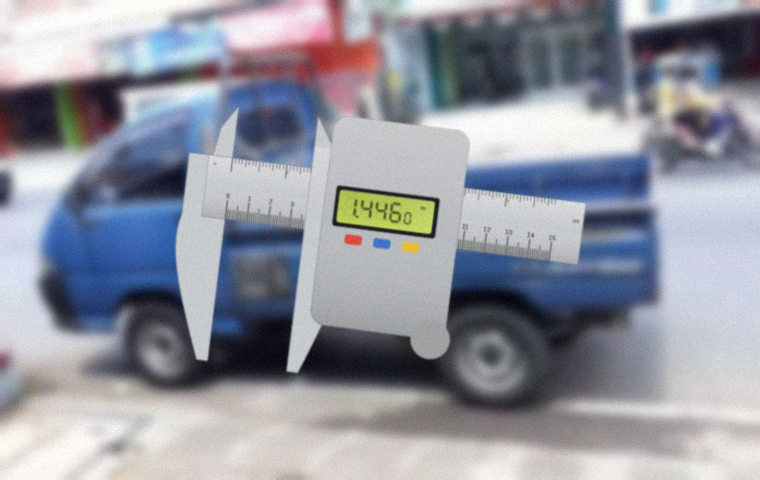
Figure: 1.4460 in
